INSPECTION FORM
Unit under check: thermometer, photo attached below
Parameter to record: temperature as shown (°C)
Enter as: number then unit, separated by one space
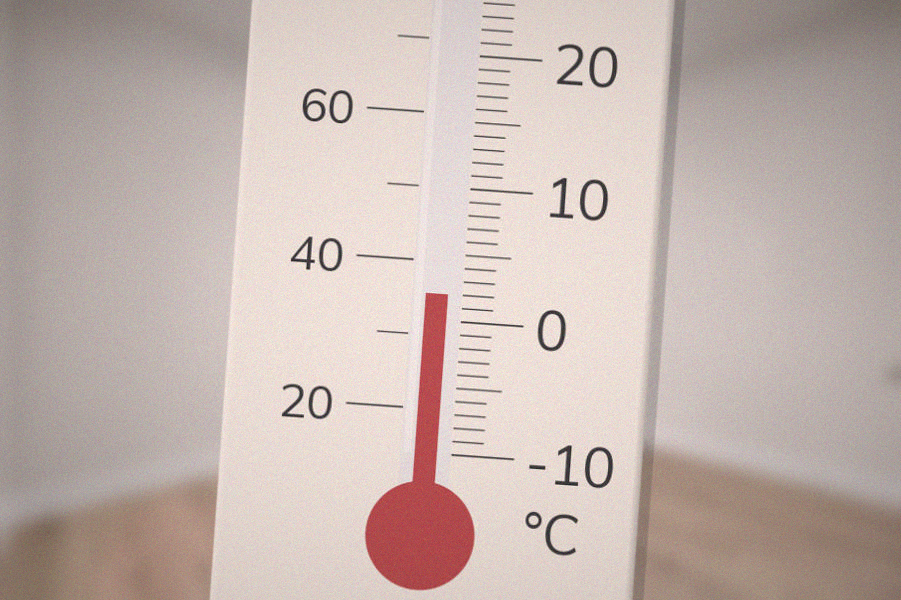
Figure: 2 °C
